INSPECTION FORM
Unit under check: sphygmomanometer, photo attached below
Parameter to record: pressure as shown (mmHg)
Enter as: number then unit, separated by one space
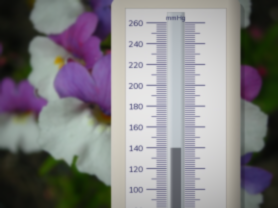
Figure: 140 mmHg
